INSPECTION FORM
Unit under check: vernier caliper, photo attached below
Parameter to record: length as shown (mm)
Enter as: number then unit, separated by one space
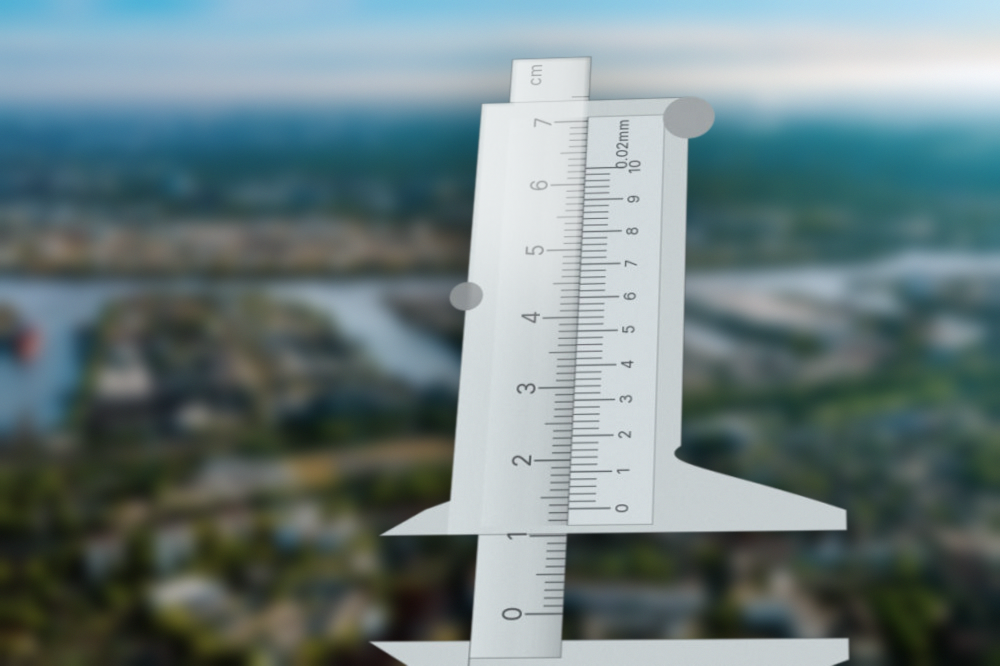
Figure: 13.5 mm
